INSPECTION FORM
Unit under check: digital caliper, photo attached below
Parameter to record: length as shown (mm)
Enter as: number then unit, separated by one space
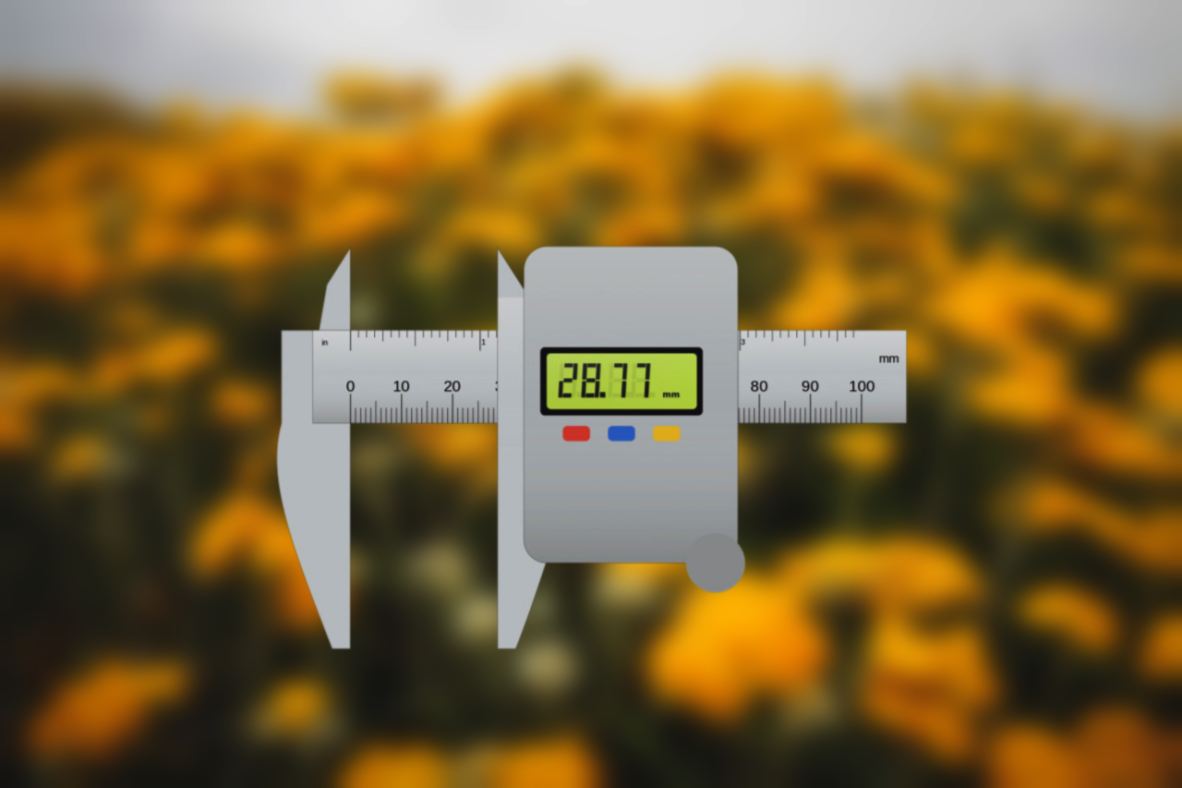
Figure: 28.77 mm
